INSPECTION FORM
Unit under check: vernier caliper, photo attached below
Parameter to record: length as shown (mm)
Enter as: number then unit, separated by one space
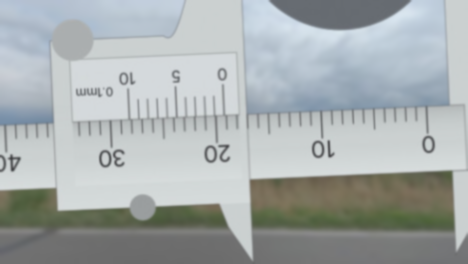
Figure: 19.2 mm
